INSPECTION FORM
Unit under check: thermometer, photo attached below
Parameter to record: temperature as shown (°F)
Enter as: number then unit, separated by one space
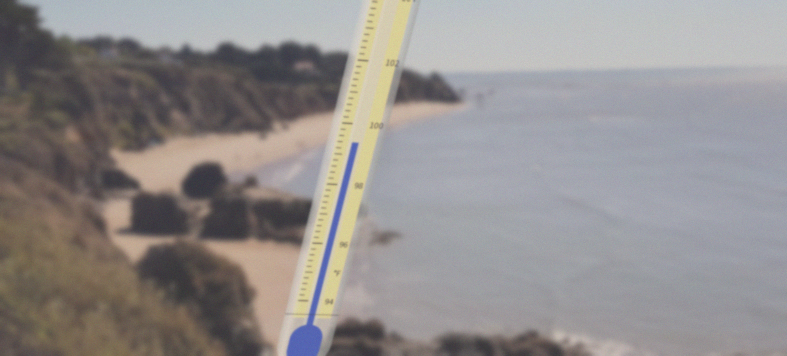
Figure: 99.4 °F
